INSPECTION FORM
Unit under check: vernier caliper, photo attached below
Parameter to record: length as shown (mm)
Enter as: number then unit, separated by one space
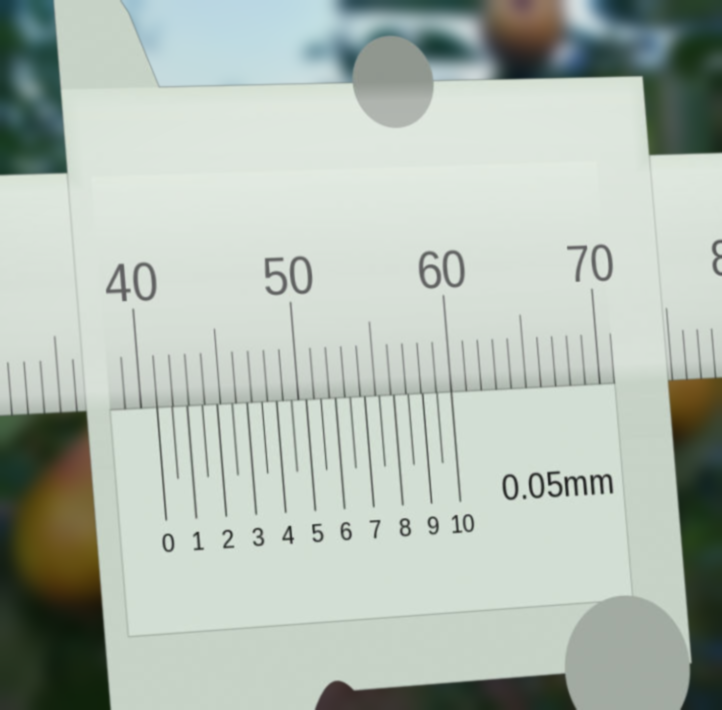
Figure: 41.0 mm
